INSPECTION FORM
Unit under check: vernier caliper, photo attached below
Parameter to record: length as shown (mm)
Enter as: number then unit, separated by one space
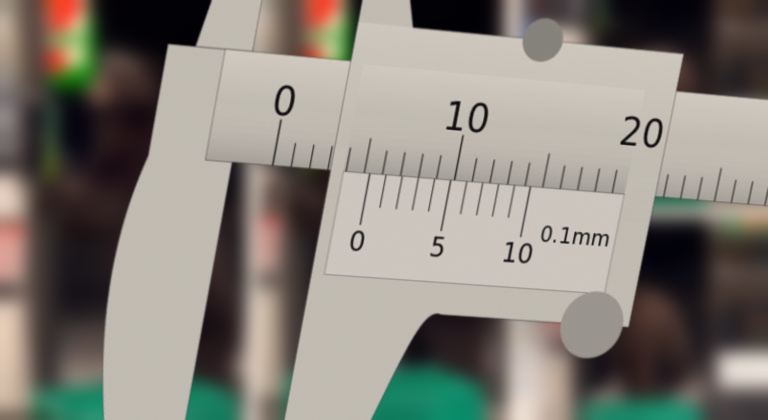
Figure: 5.3 mm
